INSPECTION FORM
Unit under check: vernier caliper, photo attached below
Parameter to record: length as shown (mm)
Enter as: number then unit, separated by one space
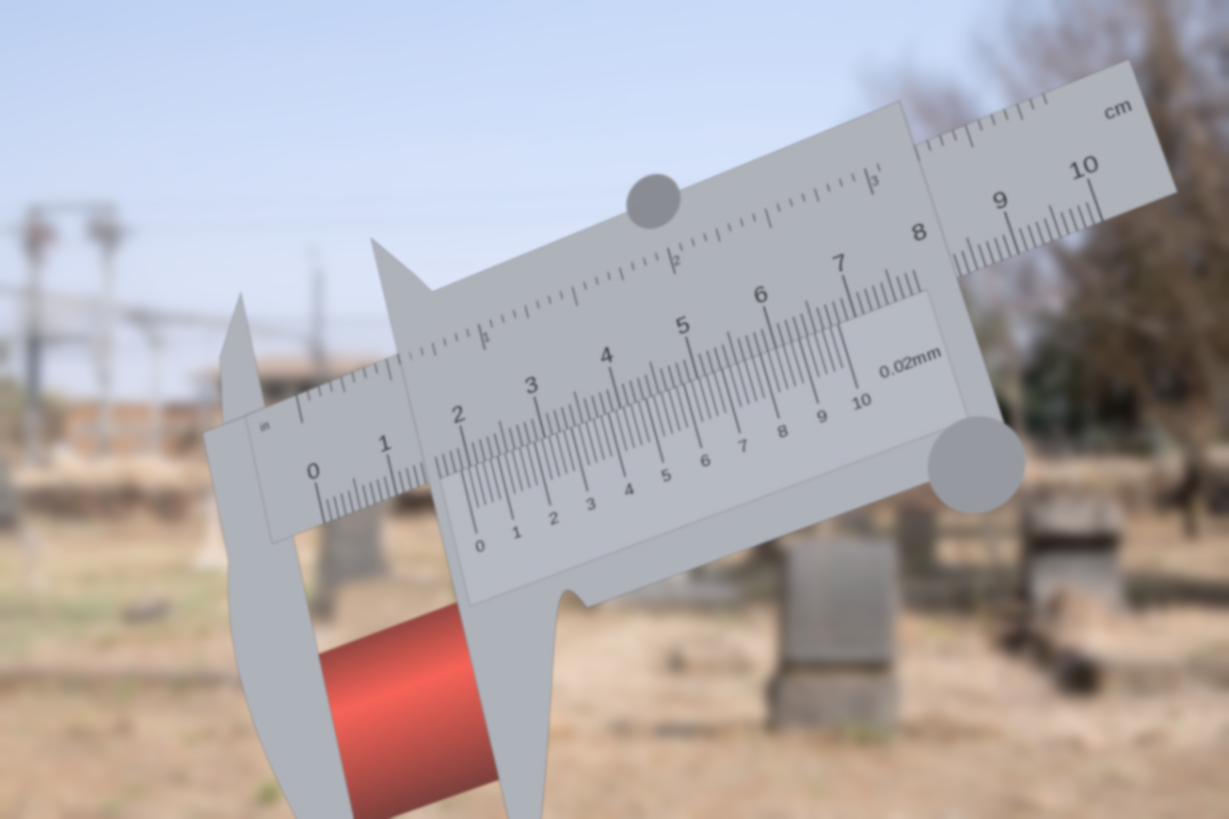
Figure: 18.8 mm
